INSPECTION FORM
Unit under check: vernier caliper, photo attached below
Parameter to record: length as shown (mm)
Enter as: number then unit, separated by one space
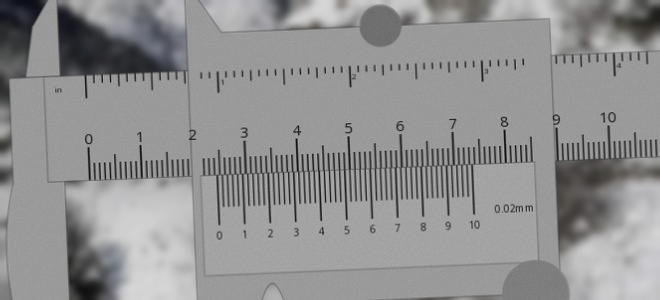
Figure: 24.5 mm
